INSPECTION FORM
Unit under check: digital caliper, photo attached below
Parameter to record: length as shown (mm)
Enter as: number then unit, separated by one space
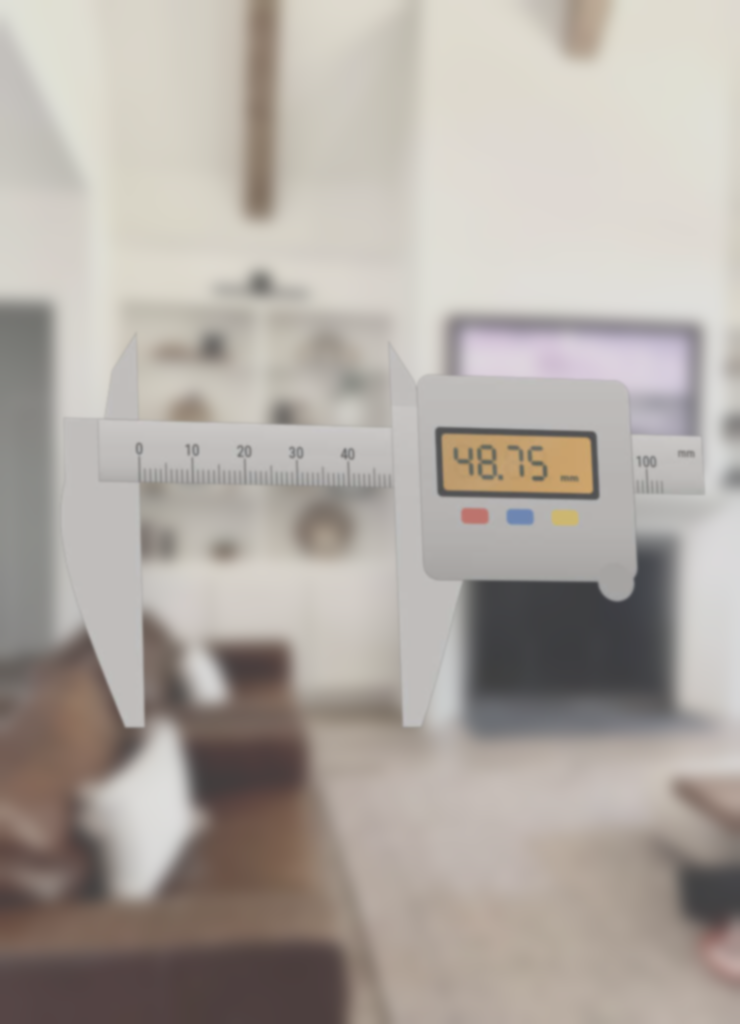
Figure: 48.75 mm
